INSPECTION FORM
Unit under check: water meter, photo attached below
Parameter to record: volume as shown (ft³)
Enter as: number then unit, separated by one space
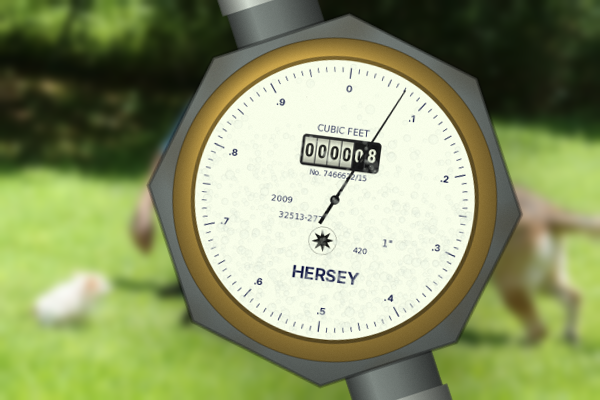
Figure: 8.07 ft³
